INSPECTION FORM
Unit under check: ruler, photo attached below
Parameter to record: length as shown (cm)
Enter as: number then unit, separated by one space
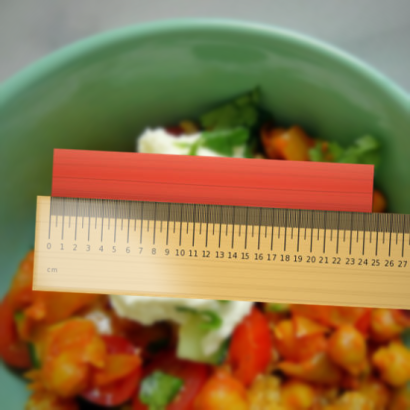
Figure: 24.5 cm
